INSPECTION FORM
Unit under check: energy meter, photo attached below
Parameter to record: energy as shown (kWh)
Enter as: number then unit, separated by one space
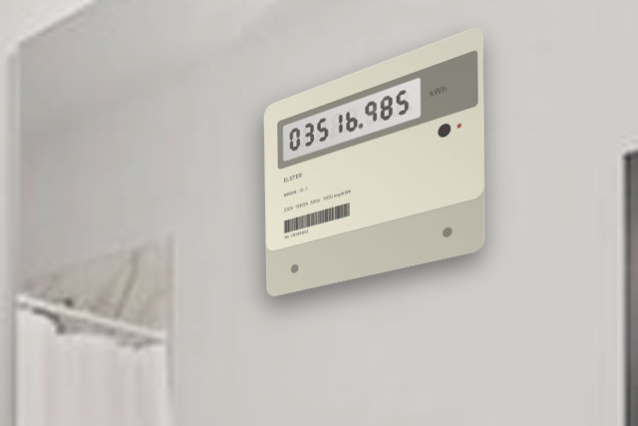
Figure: 3516.985 kWh
